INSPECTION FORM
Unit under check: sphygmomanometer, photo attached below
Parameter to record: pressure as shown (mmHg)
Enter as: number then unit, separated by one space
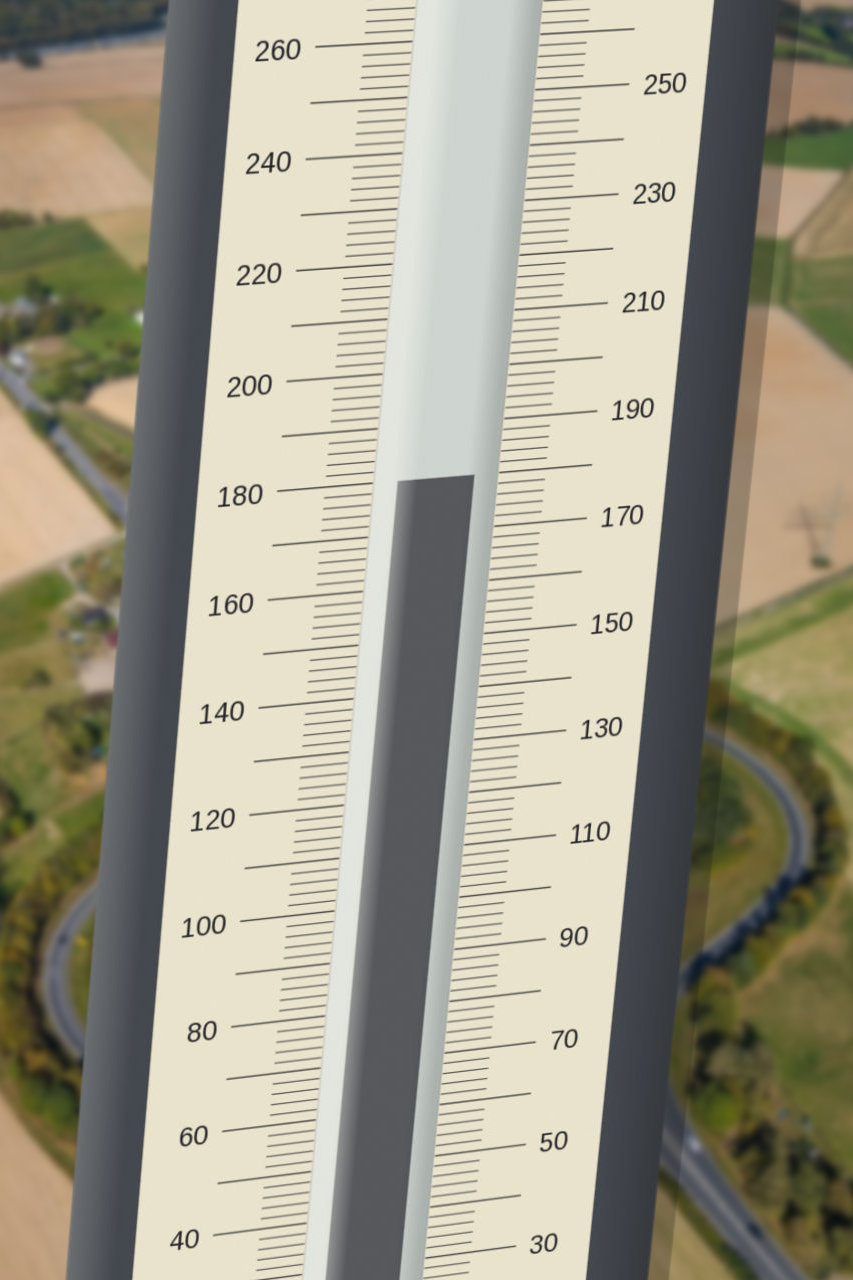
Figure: 180 mmHg
